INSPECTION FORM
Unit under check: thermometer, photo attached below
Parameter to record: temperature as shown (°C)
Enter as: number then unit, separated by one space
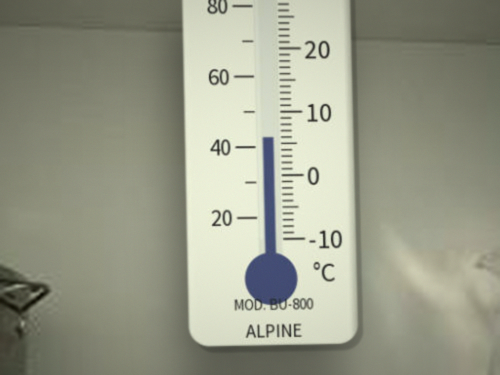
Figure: 6 °C
